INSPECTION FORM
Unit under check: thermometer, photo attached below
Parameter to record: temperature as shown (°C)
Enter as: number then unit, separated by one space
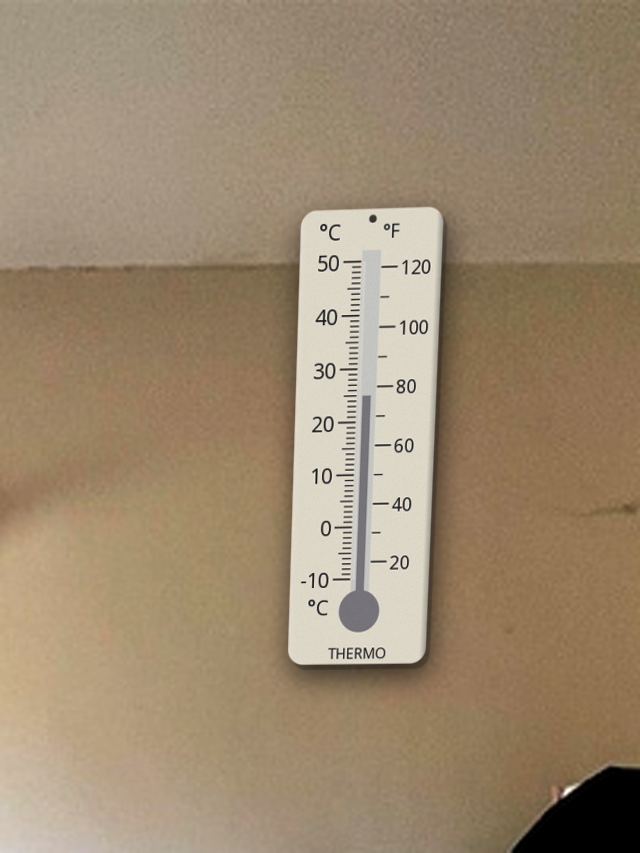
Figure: 25 °C
